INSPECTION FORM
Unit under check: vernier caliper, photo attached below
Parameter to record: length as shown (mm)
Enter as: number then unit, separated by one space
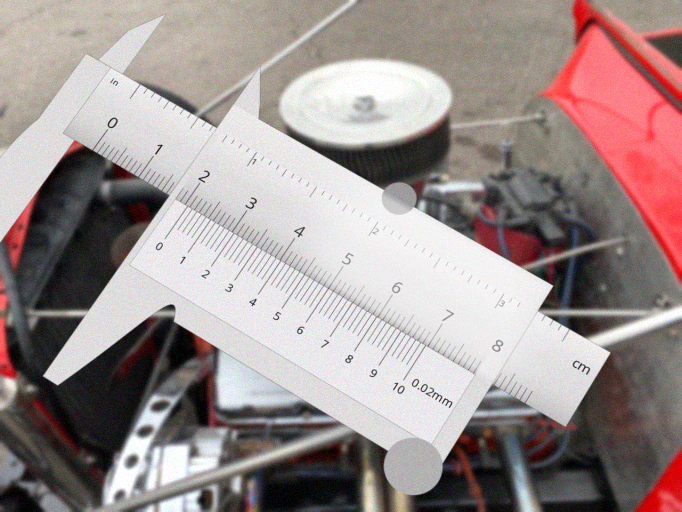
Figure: 20.6 mm
